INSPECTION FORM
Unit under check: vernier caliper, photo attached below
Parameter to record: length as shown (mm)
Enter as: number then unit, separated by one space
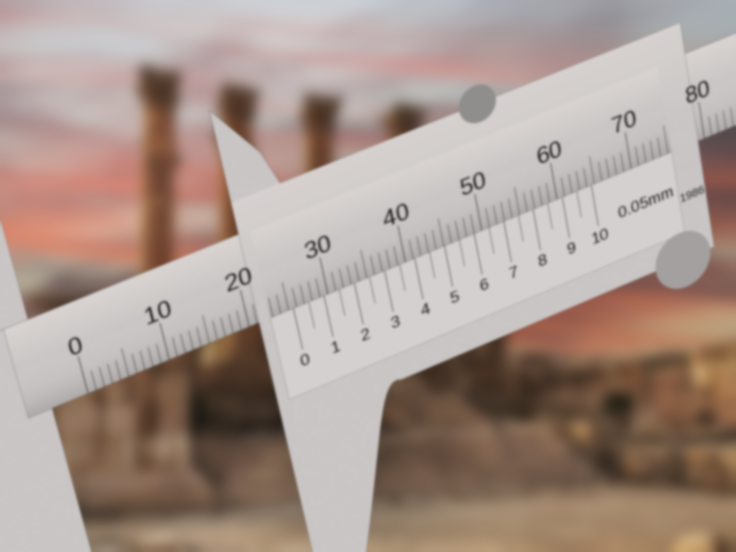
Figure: 25.6 mm
